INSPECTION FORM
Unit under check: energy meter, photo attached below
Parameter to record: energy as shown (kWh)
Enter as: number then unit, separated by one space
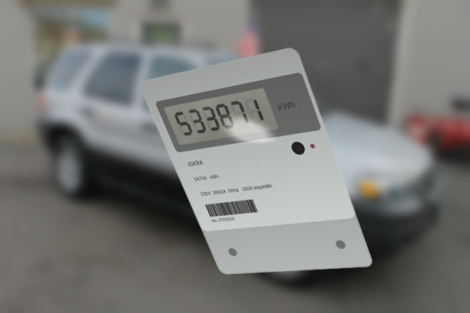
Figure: 533871 kWh
